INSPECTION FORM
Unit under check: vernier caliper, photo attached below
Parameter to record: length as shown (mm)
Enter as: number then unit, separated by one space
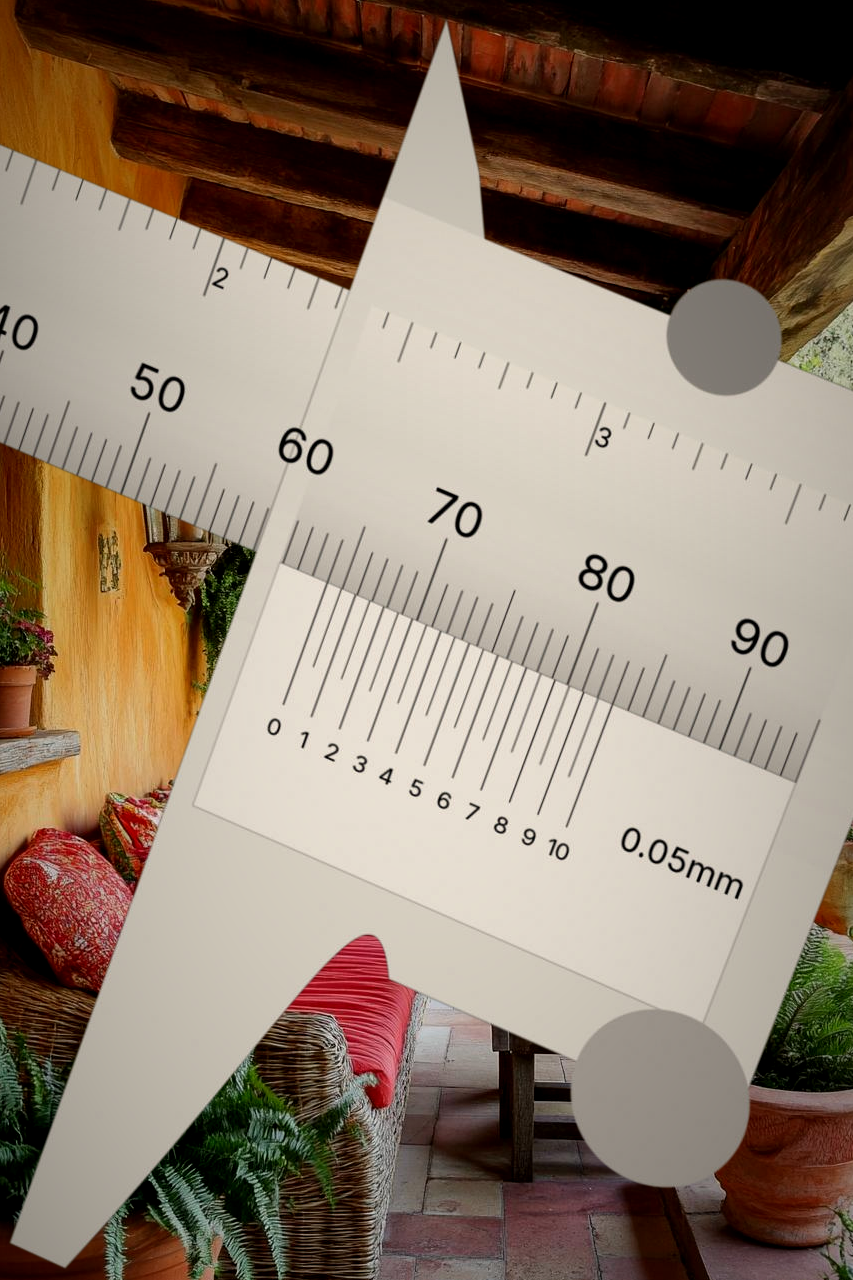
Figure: 64.0 mm
